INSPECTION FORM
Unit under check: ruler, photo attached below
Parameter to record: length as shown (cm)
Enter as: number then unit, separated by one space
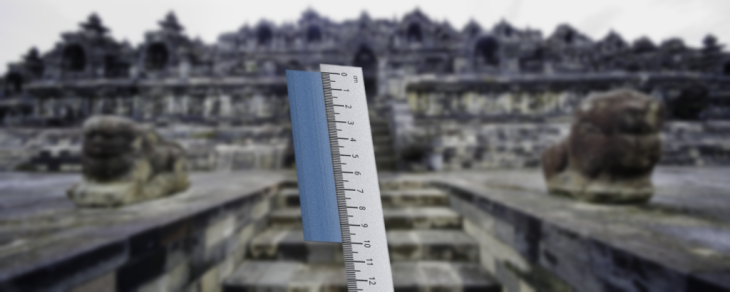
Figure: 10 cm
